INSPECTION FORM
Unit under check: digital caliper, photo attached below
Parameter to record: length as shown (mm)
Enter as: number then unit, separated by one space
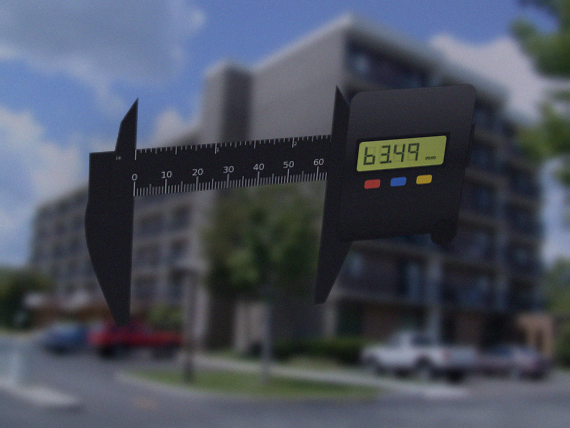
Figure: 63.49 mm
